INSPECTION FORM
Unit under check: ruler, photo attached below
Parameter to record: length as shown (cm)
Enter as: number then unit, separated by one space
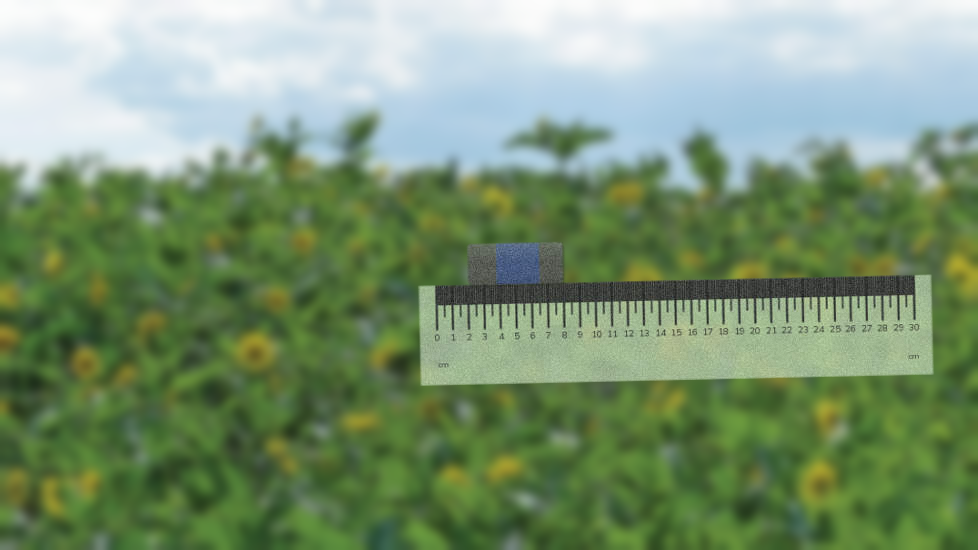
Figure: 6 cm
